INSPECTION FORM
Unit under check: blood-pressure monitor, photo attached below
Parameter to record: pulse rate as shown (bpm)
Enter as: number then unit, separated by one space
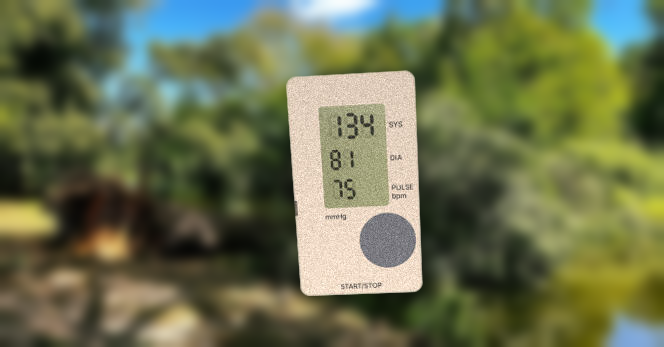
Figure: 75 bpm
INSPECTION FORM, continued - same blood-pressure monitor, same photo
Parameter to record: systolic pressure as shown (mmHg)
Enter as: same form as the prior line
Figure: 134 mmHg
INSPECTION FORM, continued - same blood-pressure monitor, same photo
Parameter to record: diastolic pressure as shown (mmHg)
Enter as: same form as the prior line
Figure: 81 mmHg
